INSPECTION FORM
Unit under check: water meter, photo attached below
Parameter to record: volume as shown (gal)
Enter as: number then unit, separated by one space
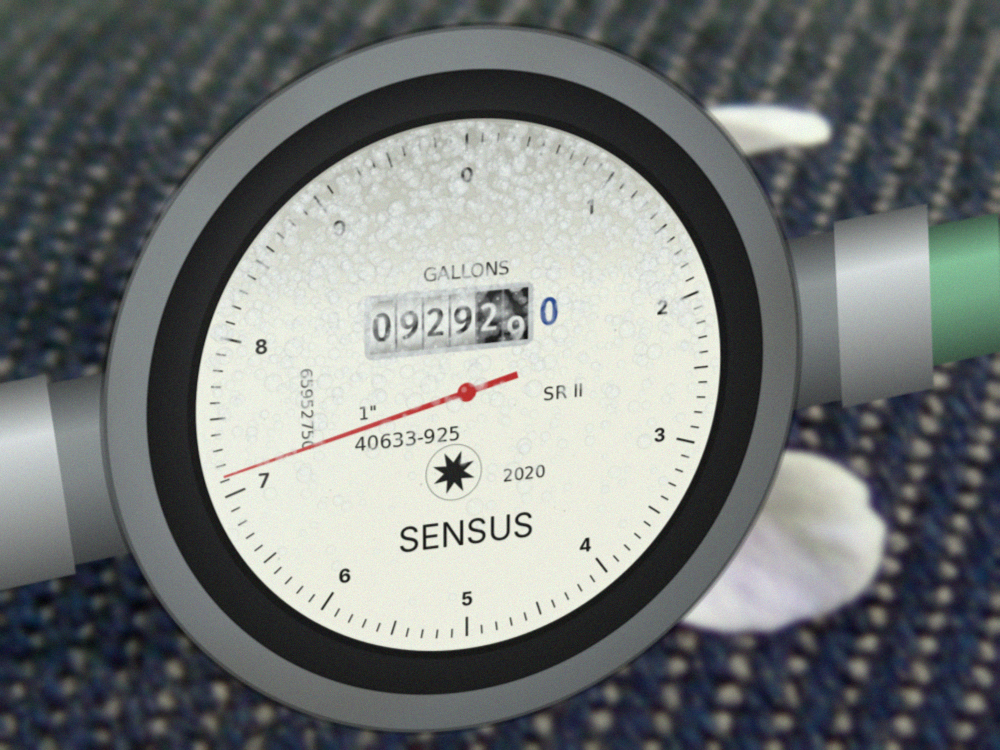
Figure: 929287.1 gal
